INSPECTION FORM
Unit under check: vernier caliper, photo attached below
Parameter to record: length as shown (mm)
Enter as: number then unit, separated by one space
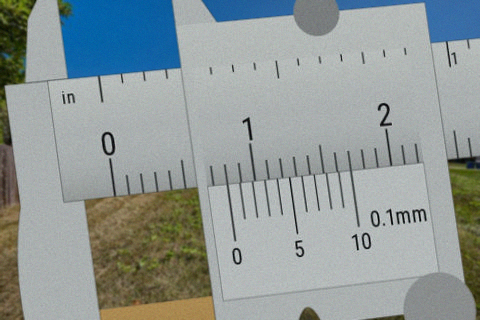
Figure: 8.0 mm
